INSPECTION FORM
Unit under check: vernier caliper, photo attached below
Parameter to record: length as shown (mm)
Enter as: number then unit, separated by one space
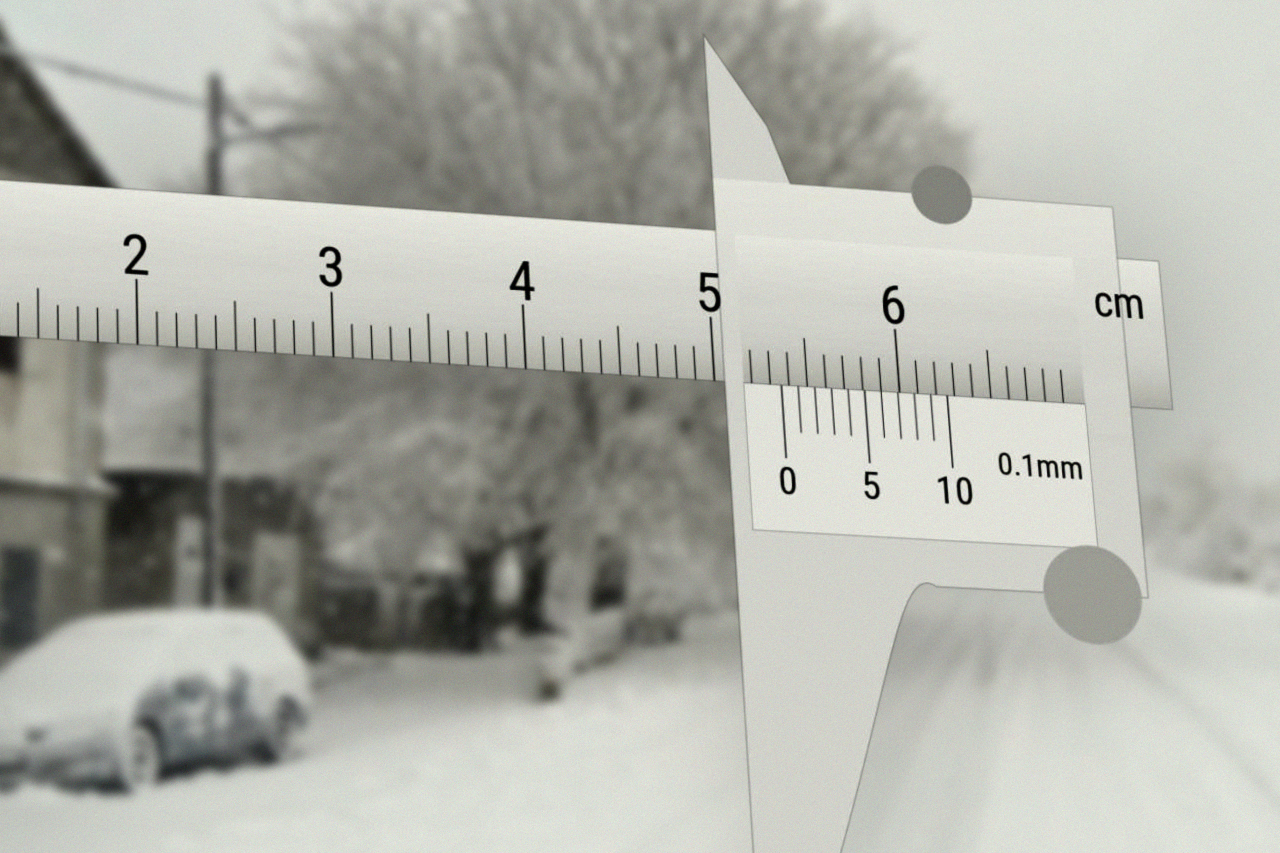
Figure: 53.6 mm
